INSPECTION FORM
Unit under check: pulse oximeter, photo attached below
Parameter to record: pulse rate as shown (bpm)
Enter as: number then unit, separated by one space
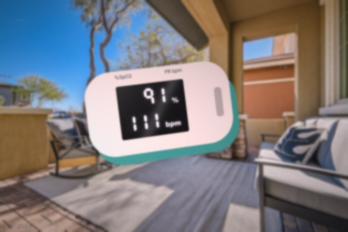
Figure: 111 bpm
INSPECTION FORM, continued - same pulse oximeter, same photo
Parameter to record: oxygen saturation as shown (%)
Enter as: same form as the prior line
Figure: 91 %
